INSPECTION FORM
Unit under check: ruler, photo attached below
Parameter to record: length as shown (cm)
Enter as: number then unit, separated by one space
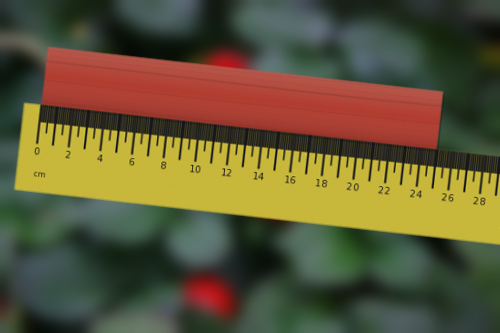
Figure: 25 cm
